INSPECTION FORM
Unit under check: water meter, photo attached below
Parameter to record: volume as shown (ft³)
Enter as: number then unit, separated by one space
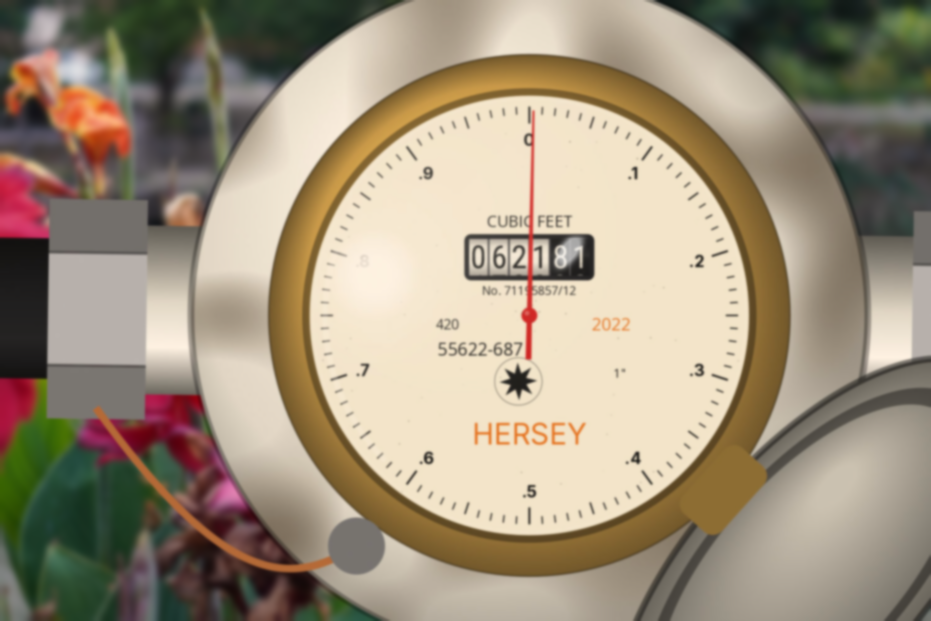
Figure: 62181.00 ft³
